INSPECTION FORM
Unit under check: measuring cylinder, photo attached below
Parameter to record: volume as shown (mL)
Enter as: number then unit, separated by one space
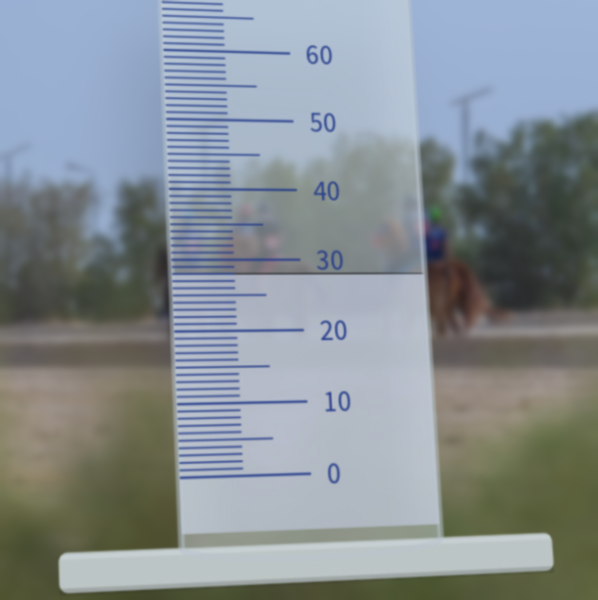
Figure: 28 mL
